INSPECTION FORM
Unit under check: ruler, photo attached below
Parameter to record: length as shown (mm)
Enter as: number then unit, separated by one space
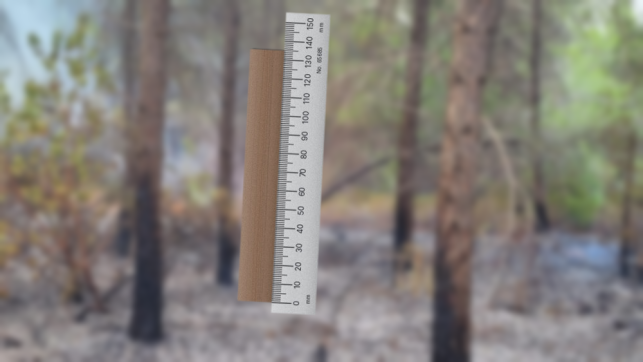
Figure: 135 mm
